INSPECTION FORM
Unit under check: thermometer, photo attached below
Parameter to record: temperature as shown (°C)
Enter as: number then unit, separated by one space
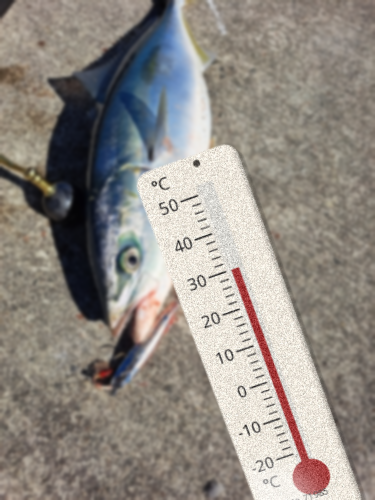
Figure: 30 °C
